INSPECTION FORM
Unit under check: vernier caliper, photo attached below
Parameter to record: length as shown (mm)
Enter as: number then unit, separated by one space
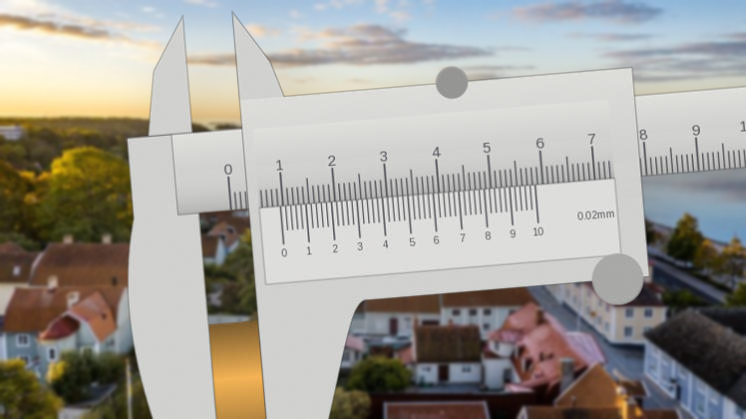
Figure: 9.5 mm
